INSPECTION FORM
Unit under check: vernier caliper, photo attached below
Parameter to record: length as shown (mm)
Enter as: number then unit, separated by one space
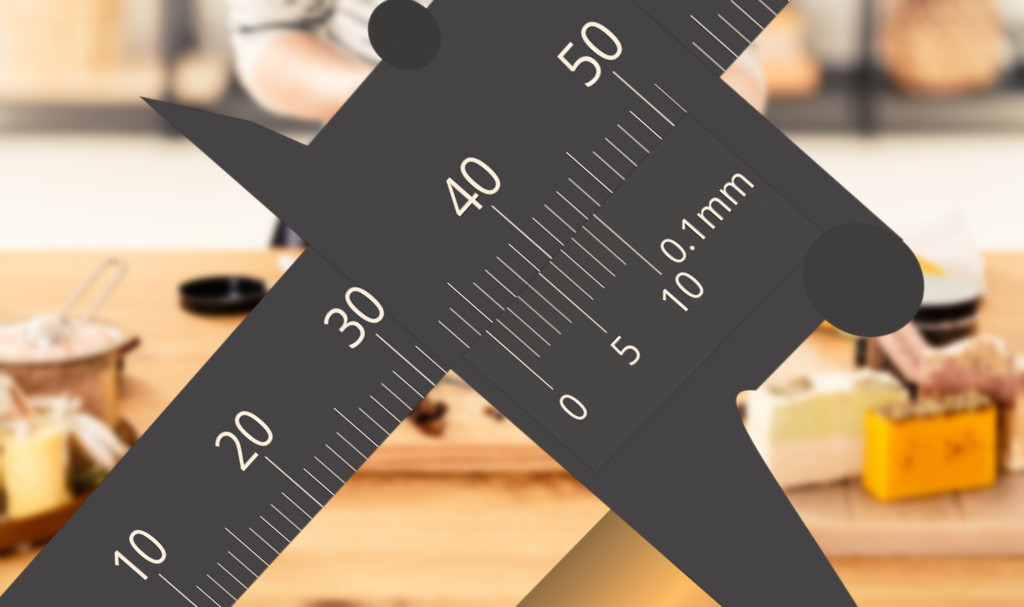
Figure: 34.4 mm
